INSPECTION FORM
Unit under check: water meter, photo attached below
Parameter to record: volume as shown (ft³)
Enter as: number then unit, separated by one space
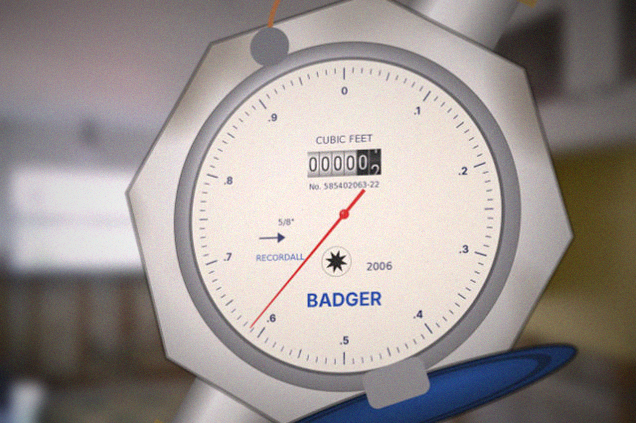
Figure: 1.61 ft³
